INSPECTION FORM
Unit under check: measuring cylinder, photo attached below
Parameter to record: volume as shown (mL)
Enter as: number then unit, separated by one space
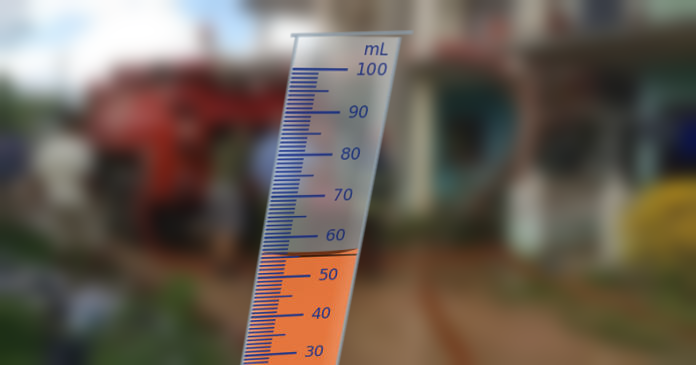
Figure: 55 mL
